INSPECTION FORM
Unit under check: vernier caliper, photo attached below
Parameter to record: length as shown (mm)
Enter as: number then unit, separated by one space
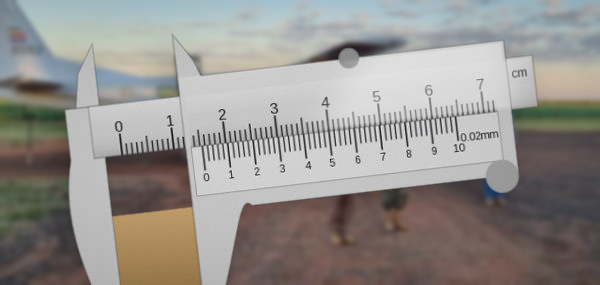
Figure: 15.5 mm
